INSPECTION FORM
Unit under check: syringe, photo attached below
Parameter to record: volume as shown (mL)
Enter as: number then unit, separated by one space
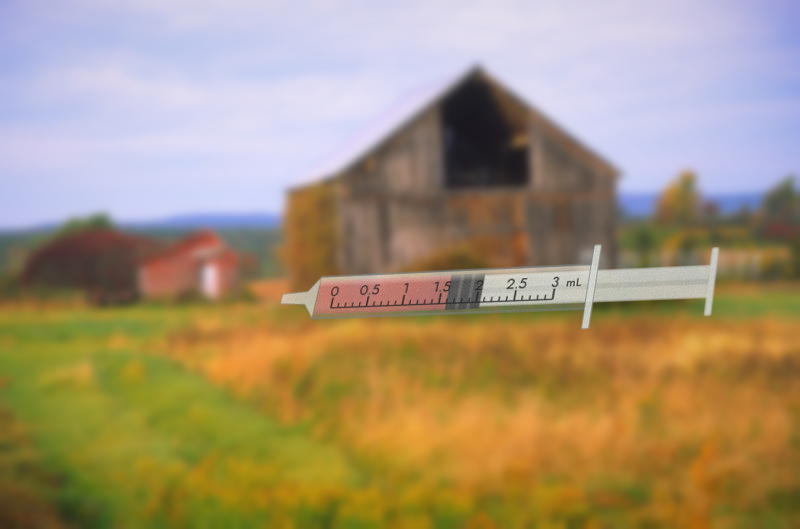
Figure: 1.6 mL
